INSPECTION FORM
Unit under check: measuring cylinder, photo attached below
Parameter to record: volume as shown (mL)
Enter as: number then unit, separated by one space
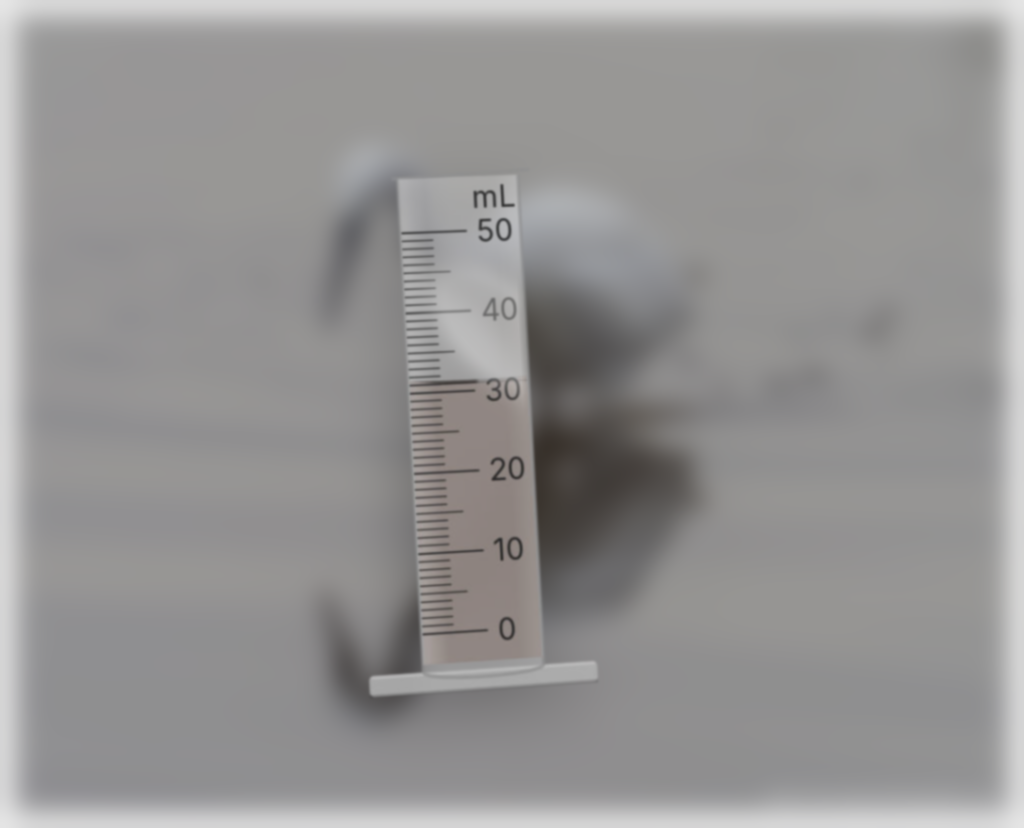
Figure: 31 mL
